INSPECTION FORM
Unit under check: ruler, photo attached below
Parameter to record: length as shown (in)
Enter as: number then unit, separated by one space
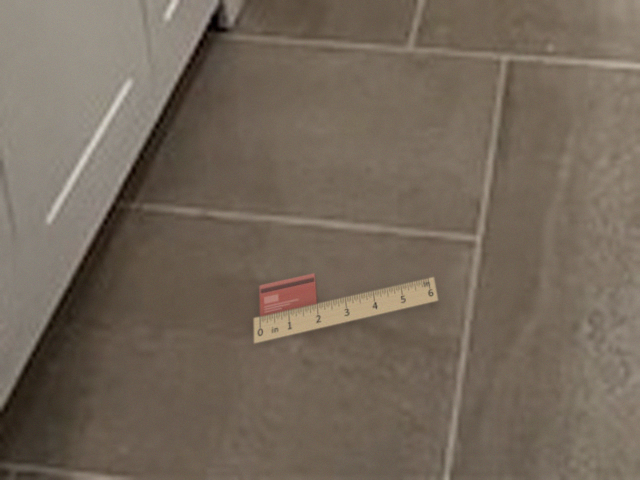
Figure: 2 in
